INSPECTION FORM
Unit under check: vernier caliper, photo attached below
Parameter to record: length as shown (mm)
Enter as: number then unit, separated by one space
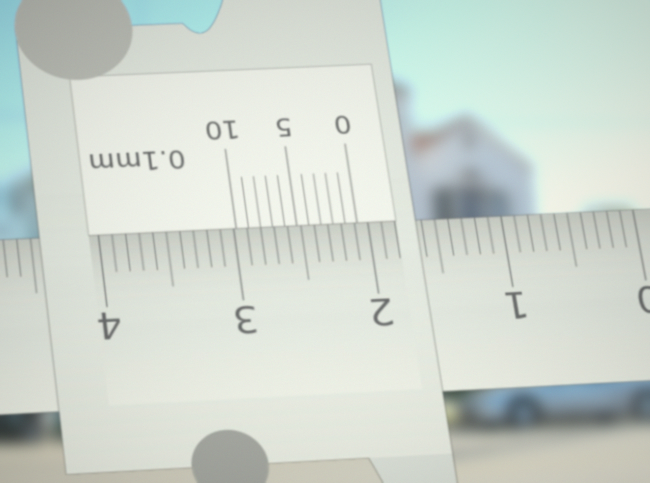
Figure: 20.8 mm
